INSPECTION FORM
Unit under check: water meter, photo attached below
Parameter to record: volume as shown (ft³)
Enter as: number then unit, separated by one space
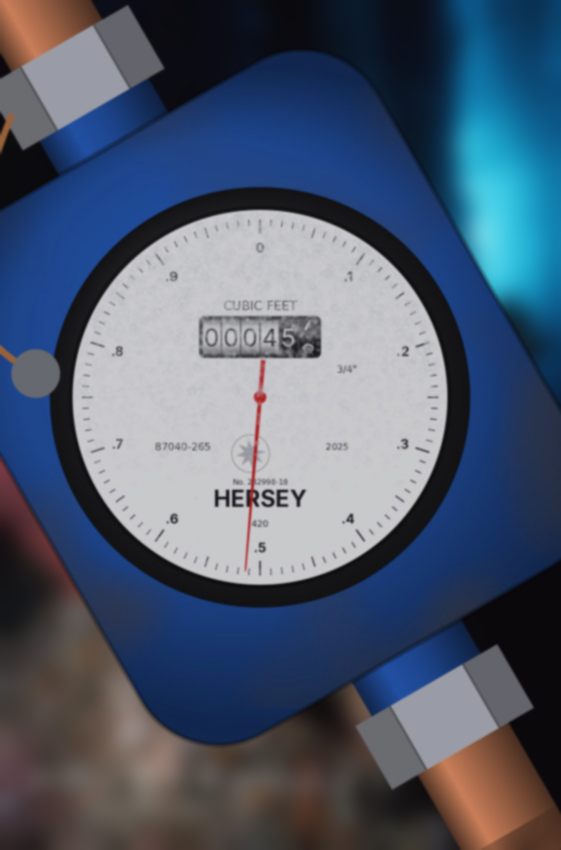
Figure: 457.51 ft³
